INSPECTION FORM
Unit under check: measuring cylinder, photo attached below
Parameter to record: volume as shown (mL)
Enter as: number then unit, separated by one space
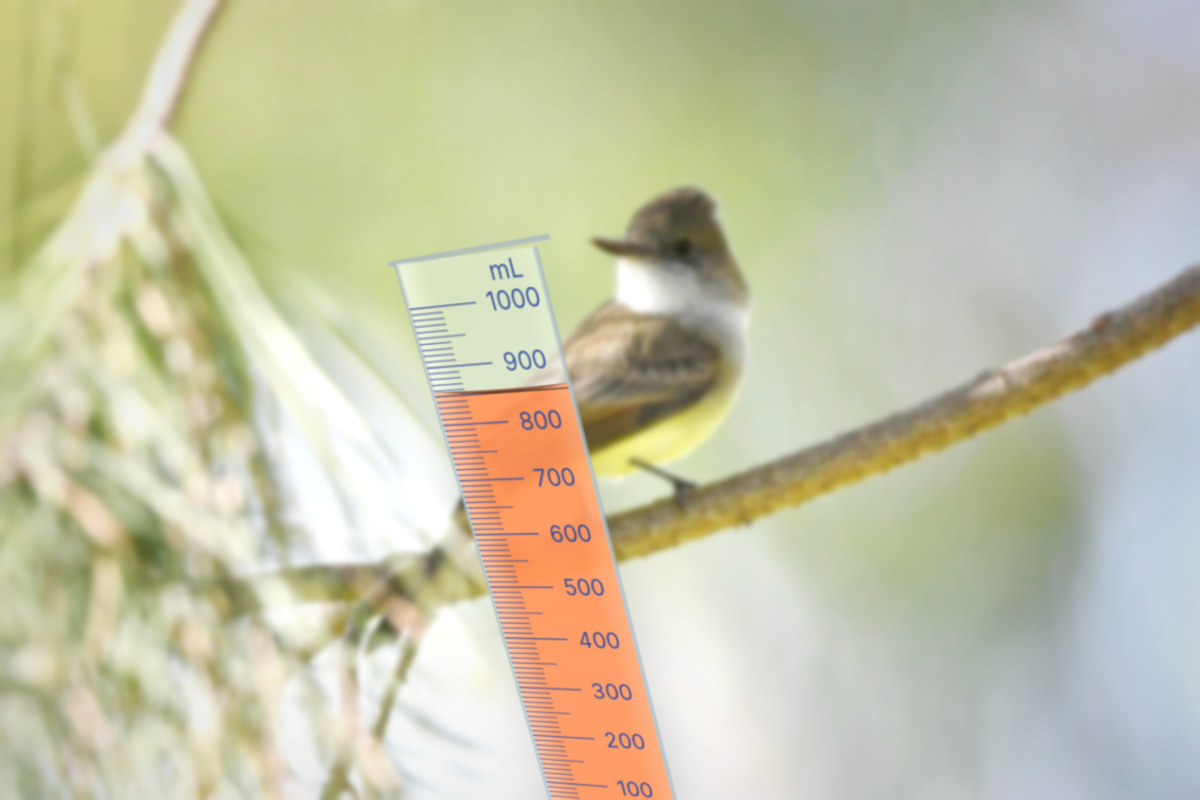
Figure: 850 mL
